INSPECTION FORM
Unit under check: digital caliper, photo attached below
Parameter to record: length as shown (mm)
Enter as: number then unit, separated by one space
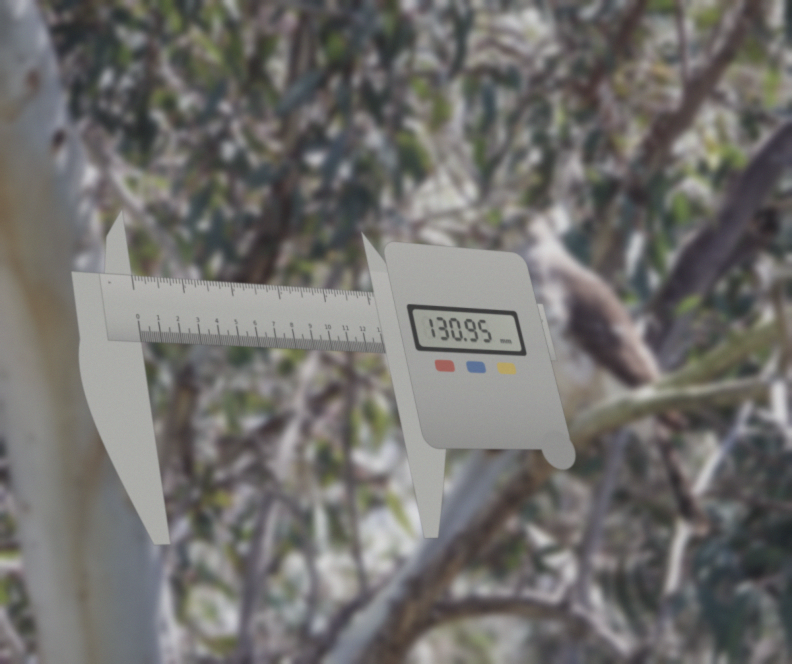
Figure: 130.95 mm
